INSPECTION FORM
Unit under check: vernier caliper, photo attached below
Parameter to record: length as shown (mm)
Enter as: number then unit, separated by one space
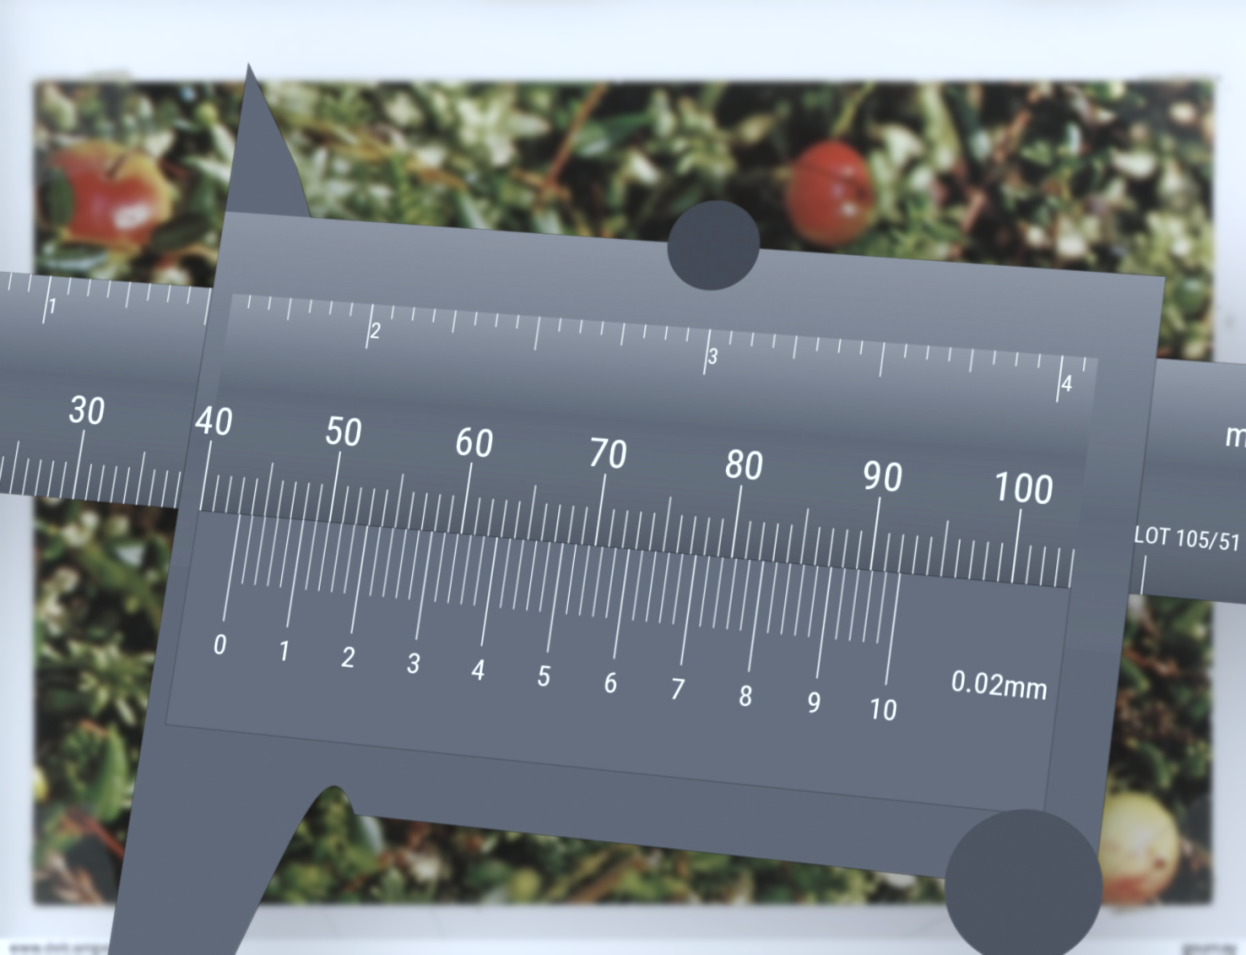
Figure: 43.1 mm
